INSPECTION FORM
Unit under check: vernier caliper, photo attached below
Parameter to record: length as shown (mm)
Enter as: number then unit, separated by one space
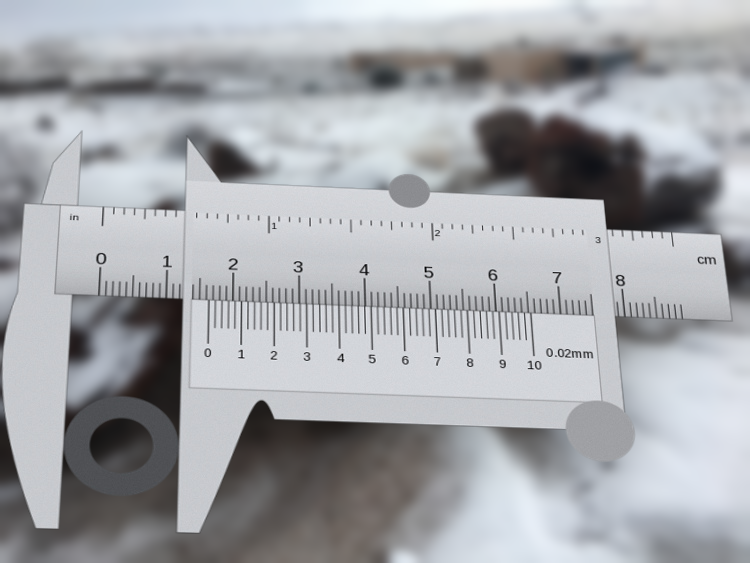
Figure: 16.4 mm
